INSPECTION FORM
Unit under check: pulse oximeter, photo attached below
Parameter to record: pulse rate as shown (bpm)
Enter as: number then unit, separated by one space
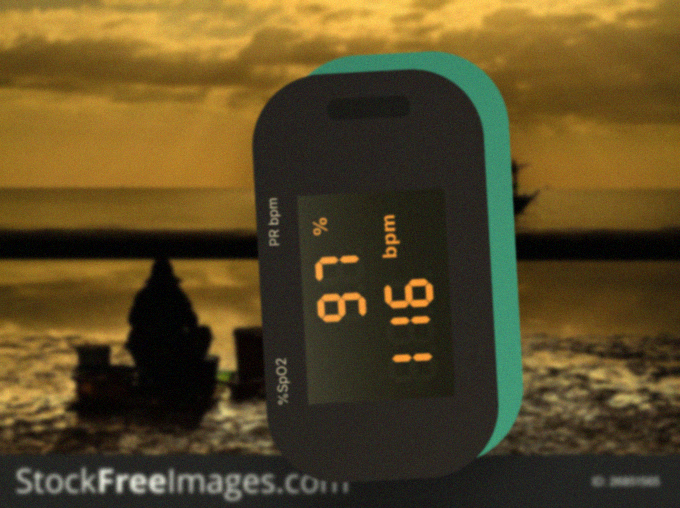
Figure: 116 bpm
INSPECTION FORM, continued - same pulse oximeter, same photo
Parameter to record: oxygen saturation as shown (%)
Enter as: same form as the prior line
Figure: 97 %
